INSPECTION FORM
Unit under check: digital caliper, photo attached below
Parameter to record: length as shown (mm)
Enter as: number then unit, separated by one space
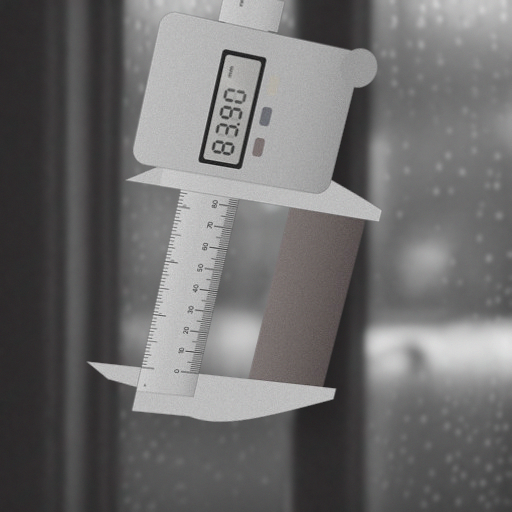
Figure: 83.90 mm
